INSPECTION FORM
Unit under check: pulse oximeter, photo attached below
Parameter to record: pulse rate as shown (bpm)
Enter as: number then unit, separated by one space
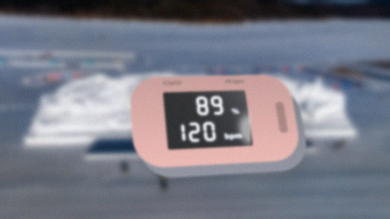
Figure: 120 bpm
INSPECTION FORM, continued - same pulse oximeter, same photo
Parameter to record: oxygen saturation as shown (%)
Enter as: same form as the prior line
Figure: 89 %
